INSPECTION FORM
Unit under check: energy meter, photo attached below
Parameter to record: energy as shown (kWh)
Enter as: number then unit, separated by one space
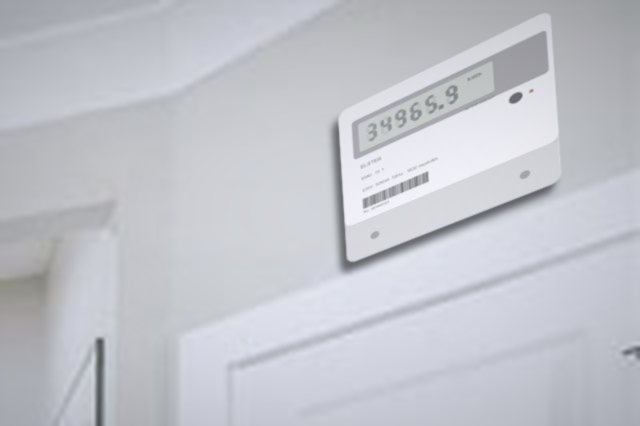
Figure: 34965.9 kWh
